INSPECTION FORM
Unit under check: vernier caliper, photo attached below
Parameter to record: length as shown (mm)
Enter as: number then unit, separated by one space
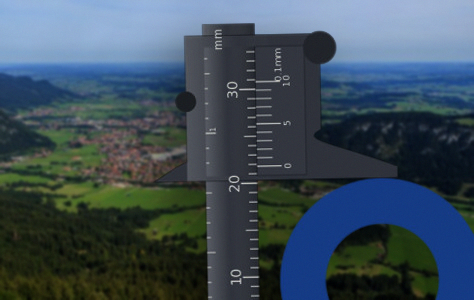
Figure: 21.8 mm
